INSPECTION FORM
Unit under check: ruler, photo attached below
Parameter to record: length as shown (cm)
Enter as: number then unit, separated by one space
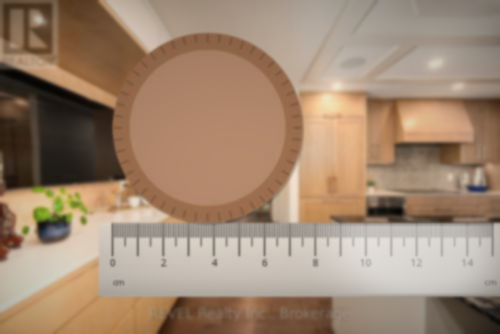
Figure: 7.5 cm
